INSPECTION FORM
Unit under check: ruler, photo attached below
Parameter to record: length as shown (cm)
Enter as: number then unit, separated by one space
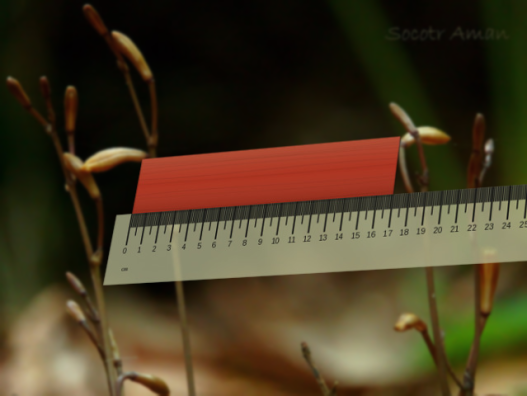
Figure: 17 cm
